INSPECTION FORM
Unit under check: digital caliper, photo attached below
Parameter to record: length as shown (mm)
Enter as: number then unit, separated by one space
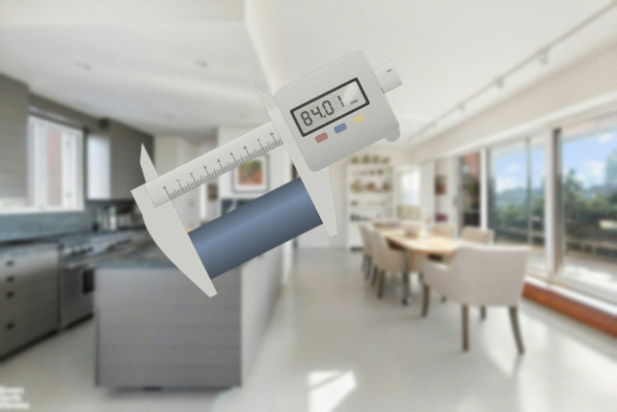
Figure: 84.01 mm
